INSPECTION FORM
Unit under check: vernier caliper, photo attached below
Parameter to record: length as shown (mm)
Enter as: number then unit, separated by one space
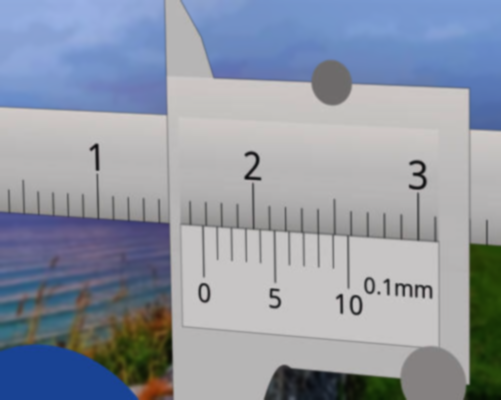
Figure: 16.8 mm
